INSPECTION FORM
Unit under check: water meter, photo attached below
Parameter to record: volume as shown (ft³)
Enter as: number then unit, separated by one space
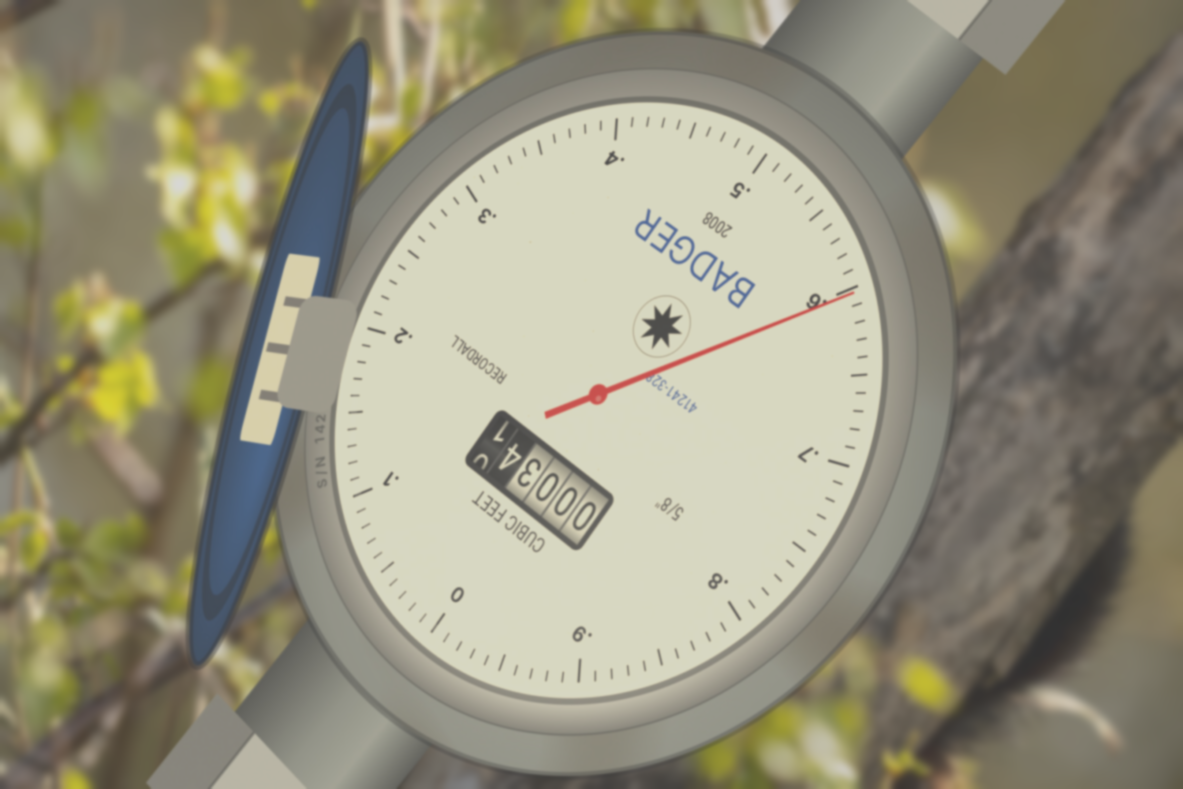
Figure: 340.60 ft³
